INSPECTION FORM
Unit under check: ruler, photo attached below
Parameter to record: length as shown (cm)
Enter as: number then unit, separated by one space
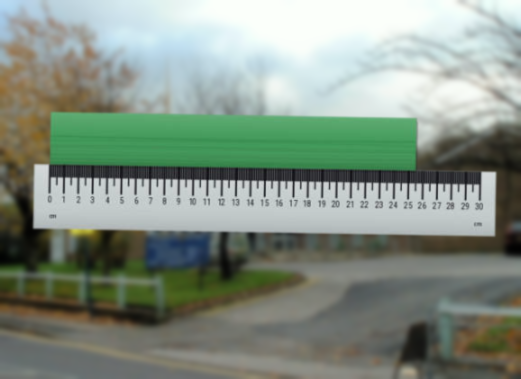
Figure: 25.5 cm
